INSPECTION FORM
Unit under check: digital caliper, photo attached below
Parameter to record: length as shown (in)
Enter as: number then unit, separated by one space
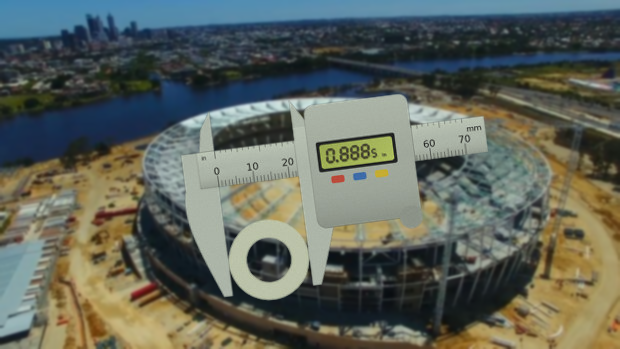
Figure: 0.8885 in
